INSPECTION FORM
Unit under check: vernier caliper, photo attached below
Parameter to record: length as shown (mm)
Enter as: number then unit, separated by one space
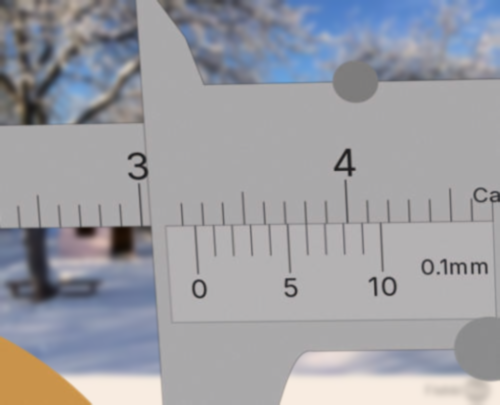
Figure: 32.6 mm
